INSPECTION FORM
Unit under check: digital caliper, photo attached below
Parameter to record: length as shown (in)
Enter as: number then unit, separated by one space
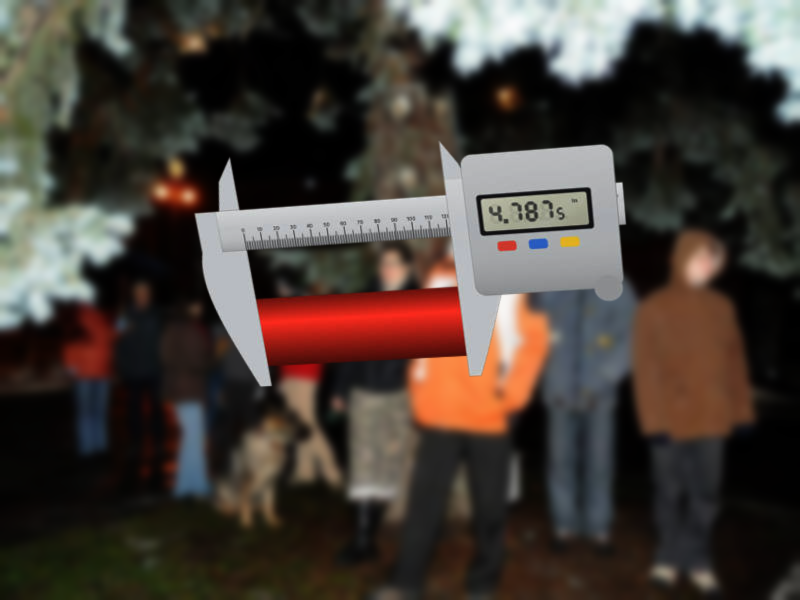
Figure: 4.7875 in
